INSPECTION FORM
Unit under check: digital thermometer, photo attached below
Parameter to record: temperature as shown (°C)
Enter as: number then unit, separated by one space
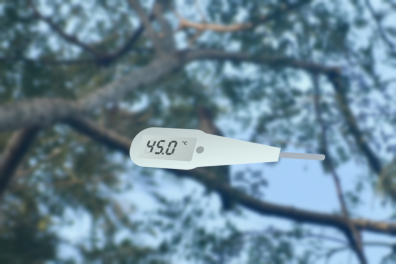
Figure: 45.0 °C
